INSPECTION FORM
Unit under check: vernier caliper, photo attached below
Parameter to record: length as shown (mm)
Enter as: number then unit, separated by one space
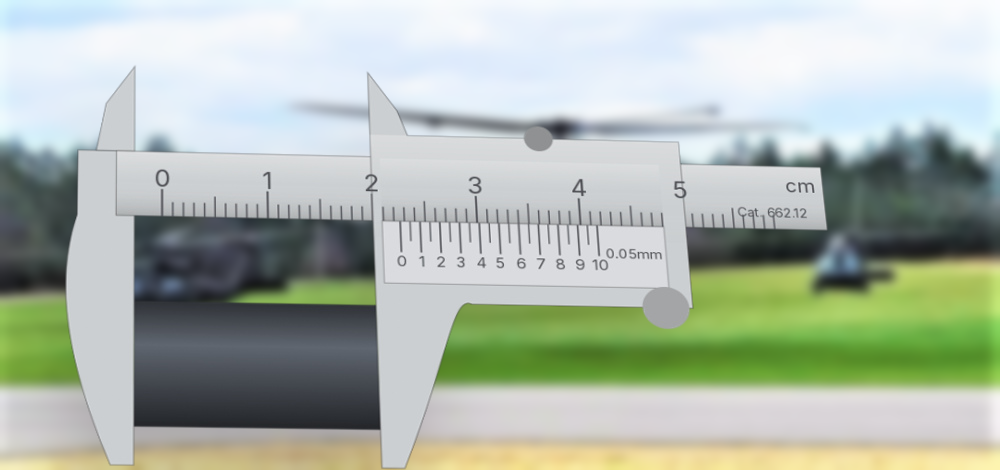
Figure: 22.6 mm
